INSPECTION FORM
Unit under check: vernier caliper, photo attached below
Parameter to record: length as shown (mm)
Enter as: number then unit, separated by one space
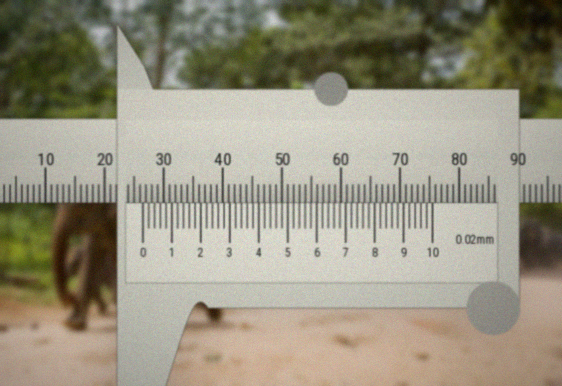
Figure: 26.5 mm
